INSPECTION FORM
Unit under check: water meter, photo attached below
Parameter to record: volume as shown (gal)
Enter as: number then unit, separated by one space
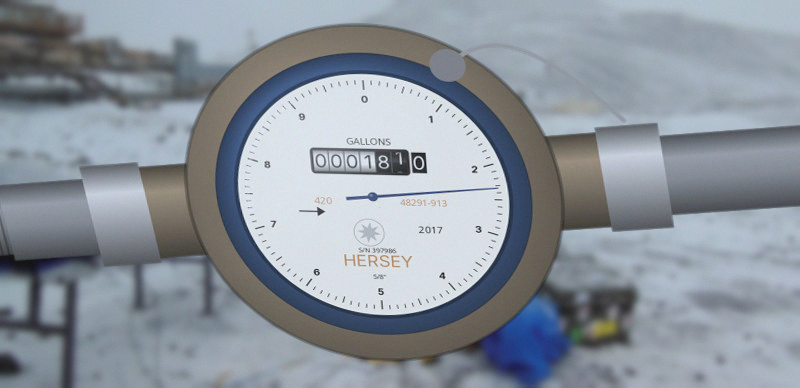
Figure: 1812.3 gal
